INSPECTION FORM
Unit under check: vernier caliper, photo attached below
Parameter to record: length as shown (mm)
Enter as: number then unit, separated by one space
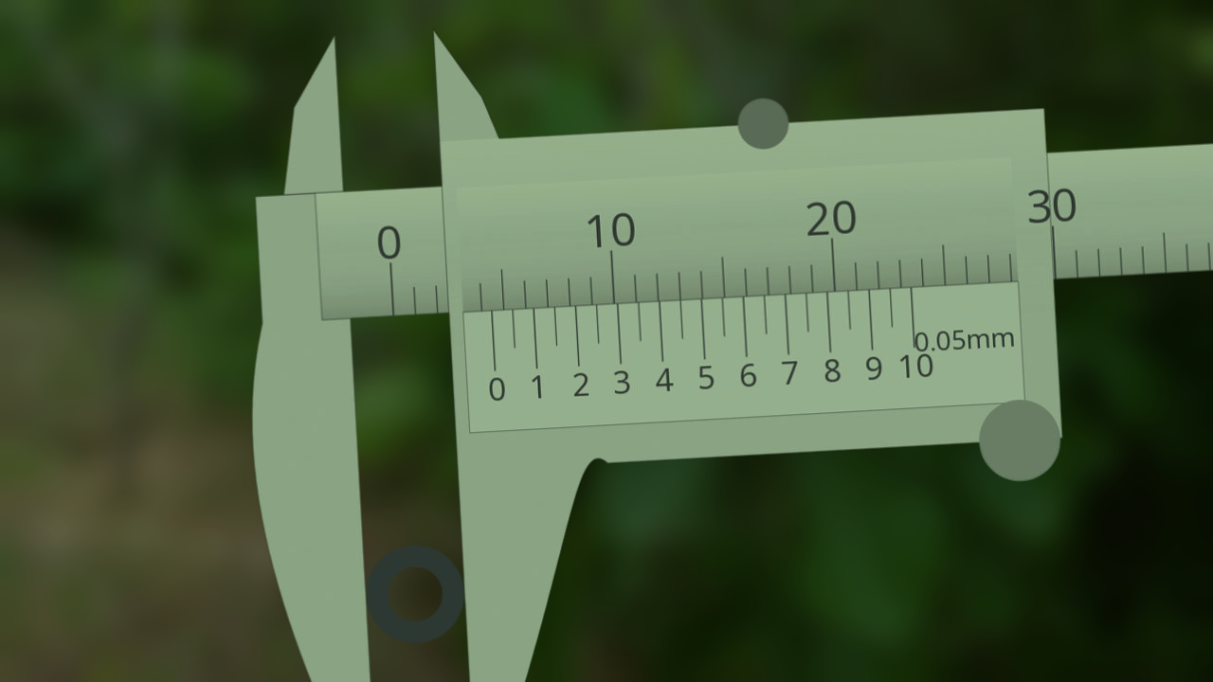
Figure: 4.45 mm
